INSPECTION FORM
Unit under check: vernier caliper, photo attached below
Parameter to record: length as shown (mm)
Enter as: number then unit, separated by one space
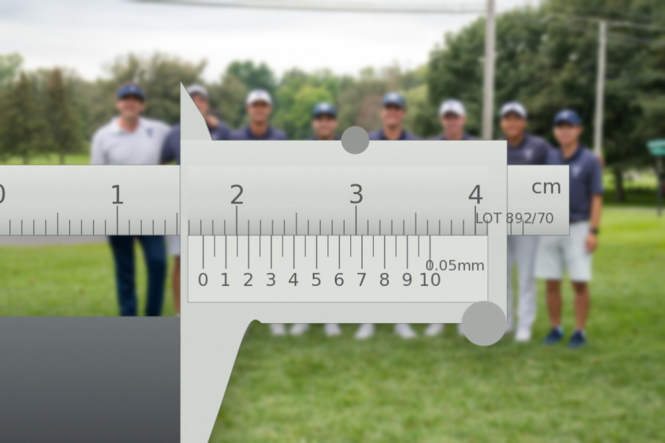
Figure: 17.2 mm
